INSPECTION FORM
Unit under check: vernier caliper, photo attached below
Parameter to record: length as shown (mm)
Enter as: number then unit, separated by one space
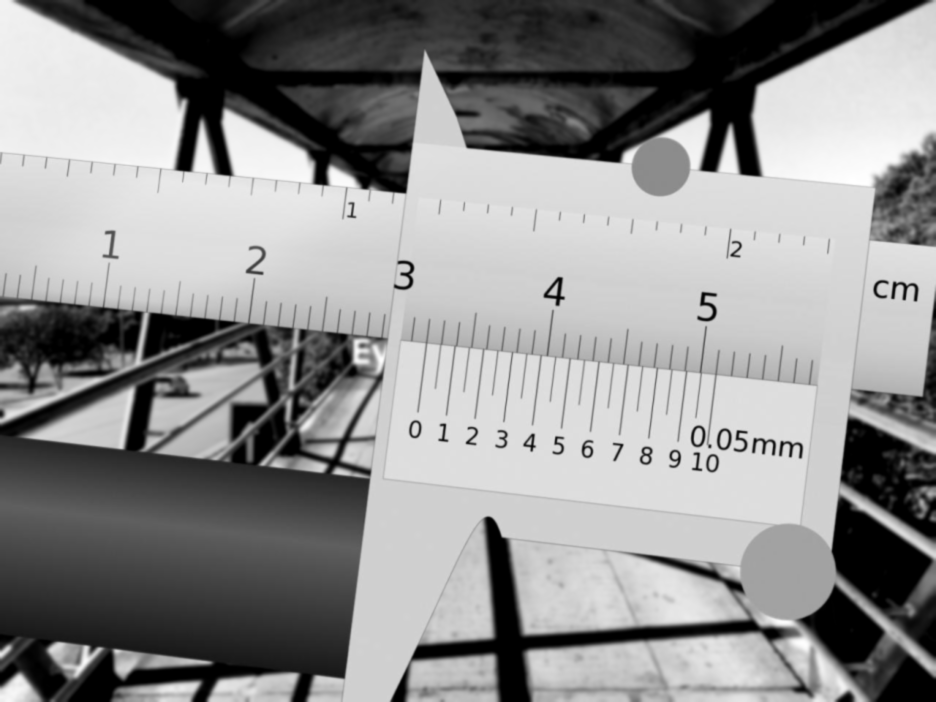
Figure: 32.0 mm
